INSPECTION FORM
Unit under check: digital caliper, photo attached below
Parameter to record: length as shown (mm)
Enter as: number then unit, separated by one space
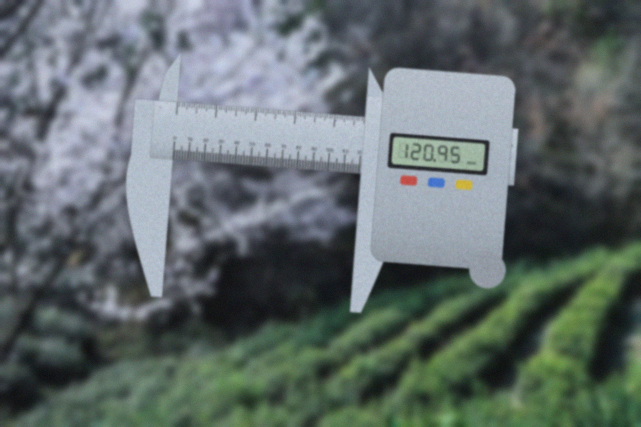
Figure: 120.95 mm
